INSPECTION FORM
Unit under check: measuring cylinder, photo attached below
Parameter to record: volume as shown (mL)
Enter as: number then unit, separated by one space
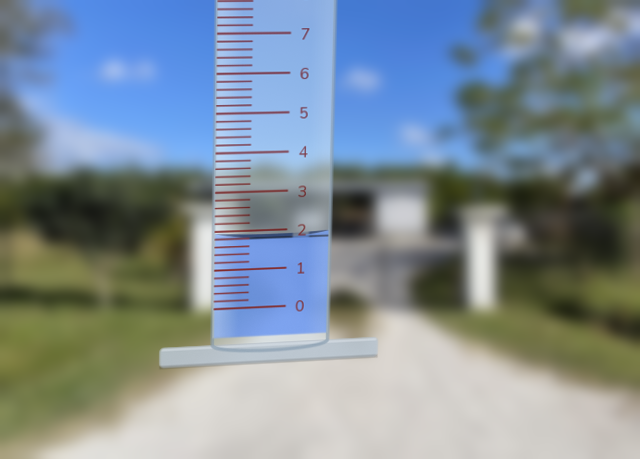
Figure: 1.8 mL
